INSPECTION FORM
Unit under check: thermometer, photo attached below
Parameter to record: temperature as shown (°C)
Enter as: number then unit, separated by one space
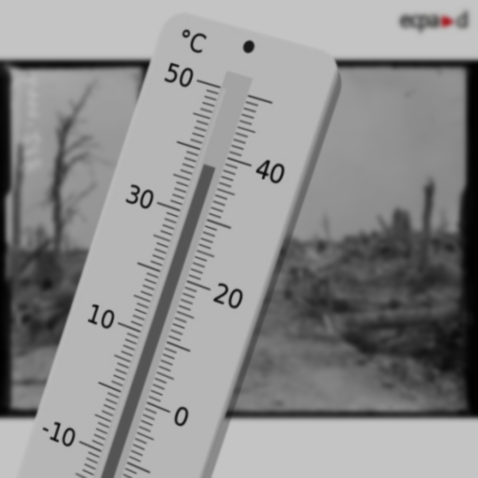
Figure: 38 °C
